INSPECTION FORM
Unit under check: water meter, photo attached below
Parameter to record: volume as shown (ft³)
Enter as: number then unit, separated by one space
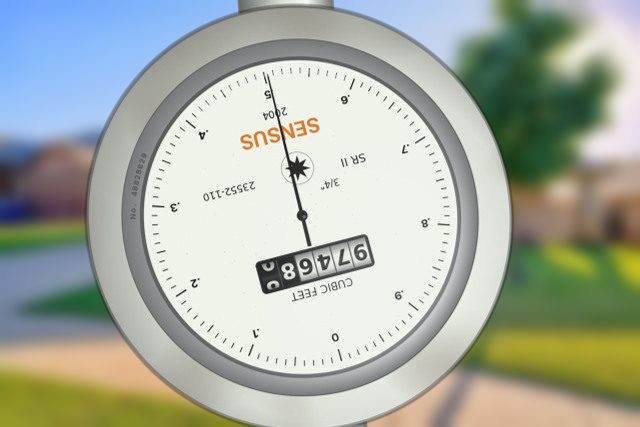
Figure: 974688.50 ft³
